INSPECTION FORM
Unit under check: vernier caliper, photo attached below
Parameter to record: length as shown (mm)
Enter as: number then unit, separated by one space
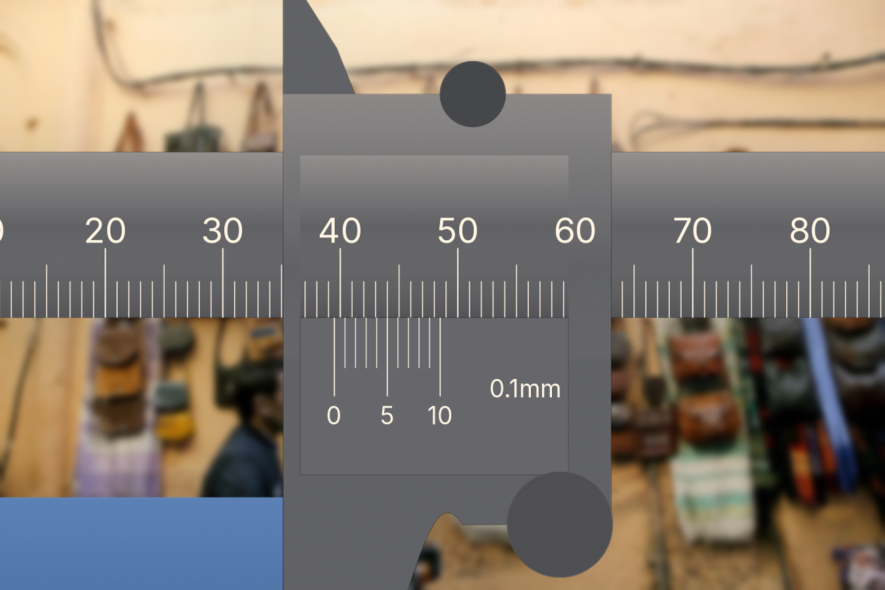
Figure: 39.5 mm
